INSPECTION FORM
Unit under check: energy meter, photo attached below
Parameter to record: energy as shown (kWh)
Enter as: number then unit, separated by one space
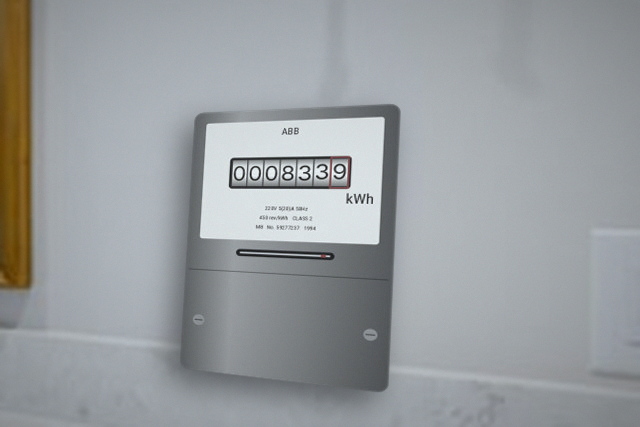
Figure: 833.9 kWh
